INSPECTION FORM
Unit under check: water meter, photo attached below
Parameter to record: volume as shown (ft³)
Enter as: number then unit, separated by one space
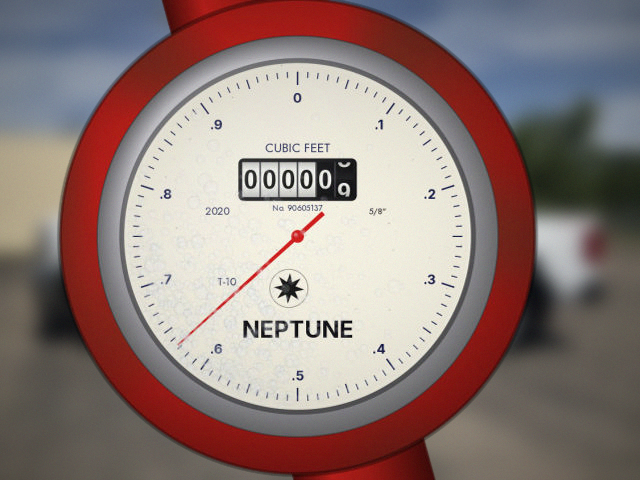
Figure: 8.63 ft³
